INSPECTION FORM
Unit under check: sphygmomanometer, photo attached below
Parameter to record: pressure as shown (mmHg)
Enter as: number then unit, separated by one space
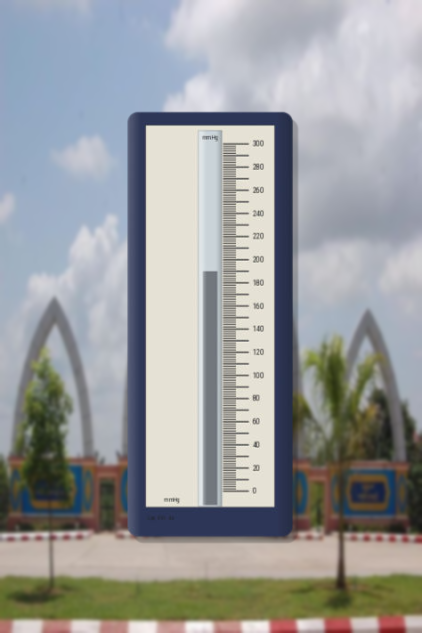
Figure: 190 mmHg
